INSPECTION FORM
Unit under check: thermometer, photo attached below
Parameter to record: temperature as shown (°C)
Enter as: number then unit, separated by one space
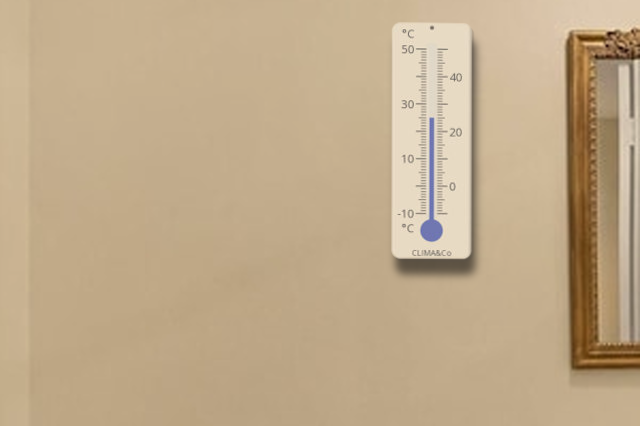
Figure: 25 °C
